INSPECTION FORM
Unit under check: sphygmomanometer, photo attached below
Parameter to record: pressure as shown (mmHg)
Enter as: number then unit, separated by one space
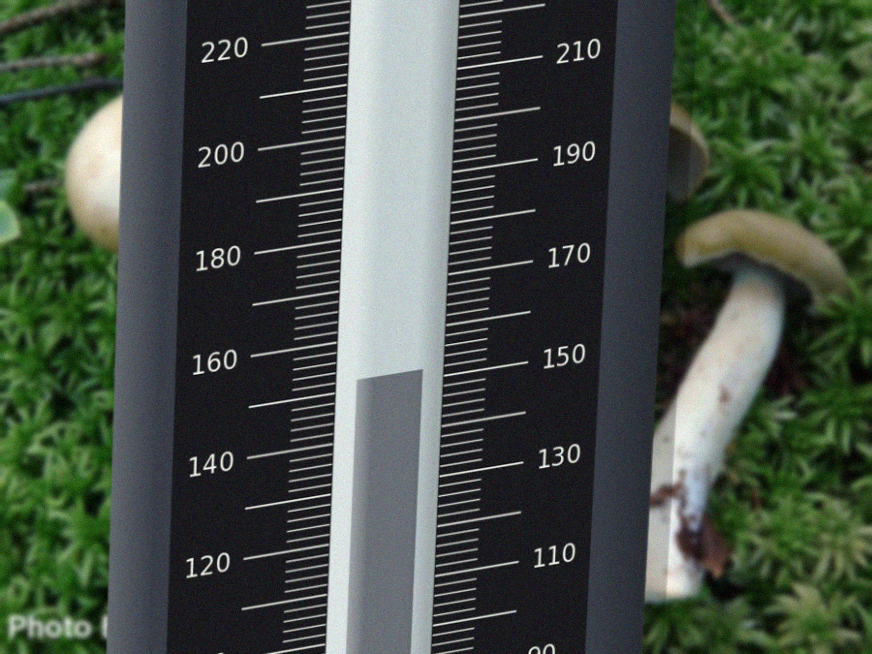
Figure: 152 mmHg
